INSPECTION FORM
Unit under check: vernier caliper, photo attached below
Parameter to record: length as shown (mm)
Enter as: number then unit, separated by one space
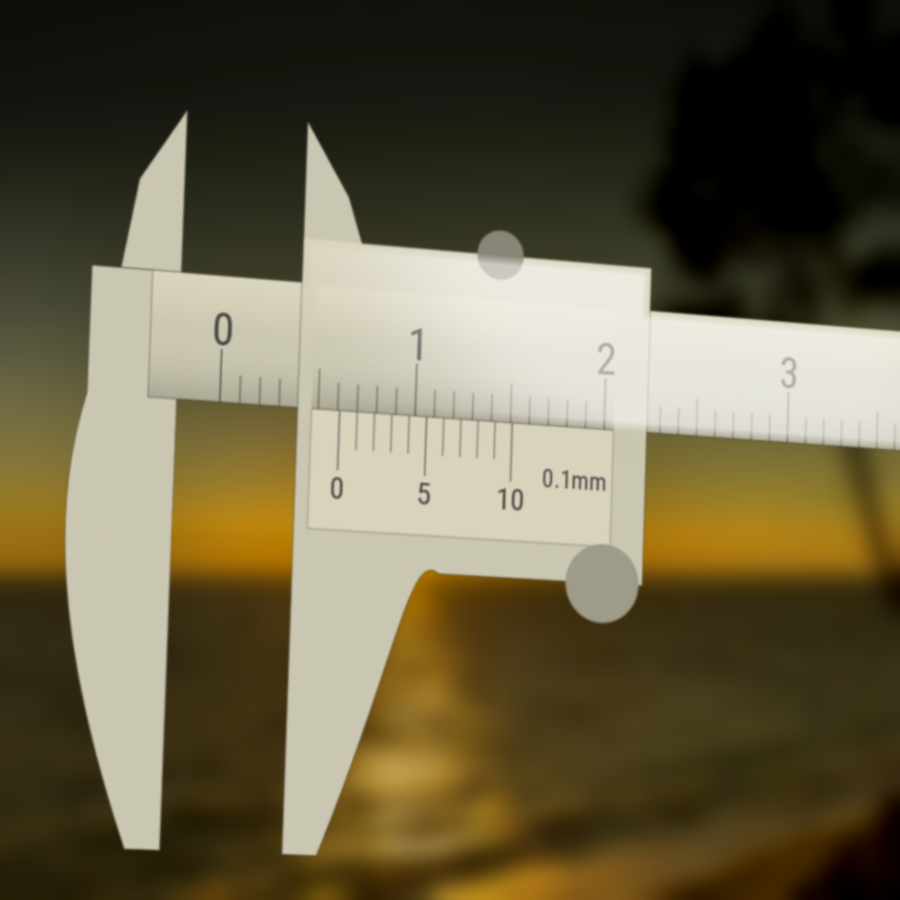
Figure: 6.1 mm
